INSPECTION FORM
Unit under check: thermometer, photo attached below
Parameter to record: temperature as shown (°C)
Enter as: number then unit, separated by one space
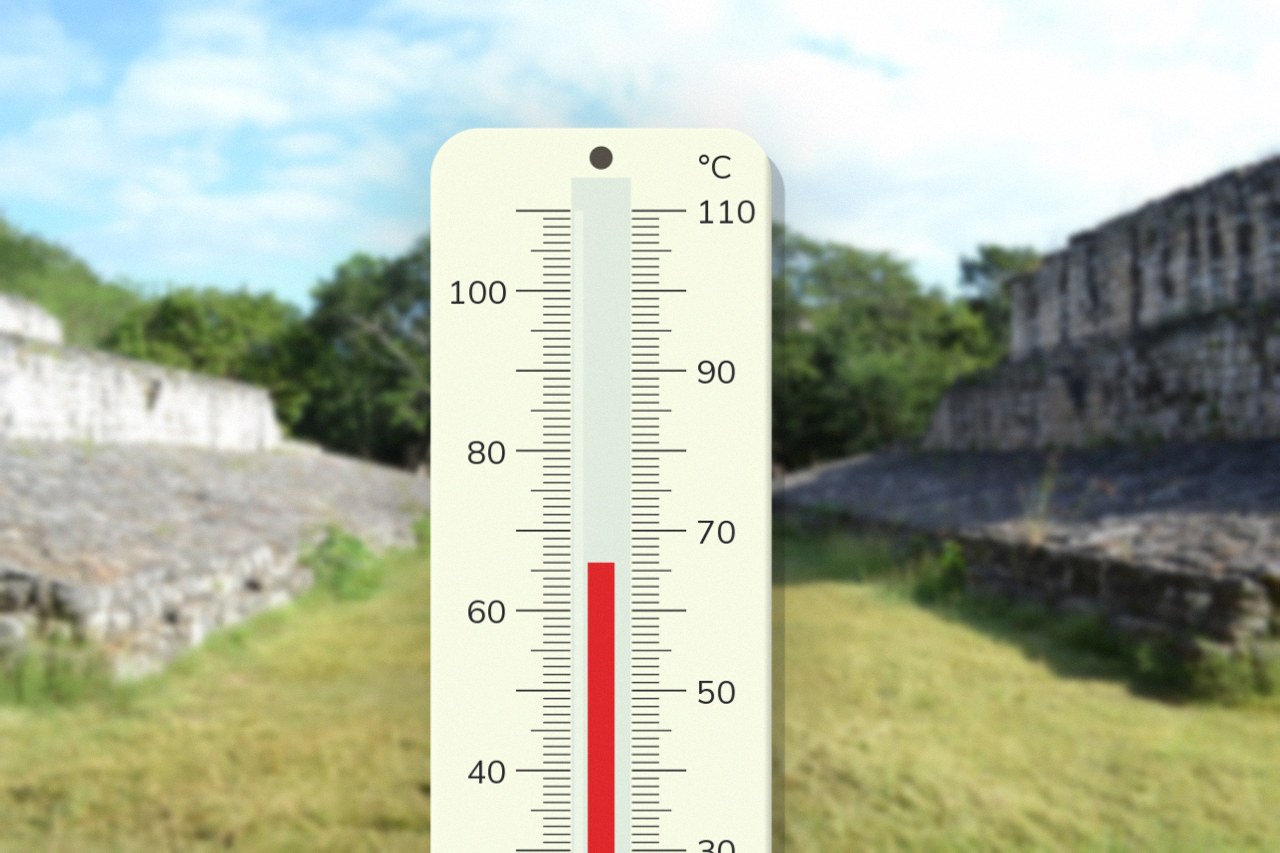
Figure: 66 °C
